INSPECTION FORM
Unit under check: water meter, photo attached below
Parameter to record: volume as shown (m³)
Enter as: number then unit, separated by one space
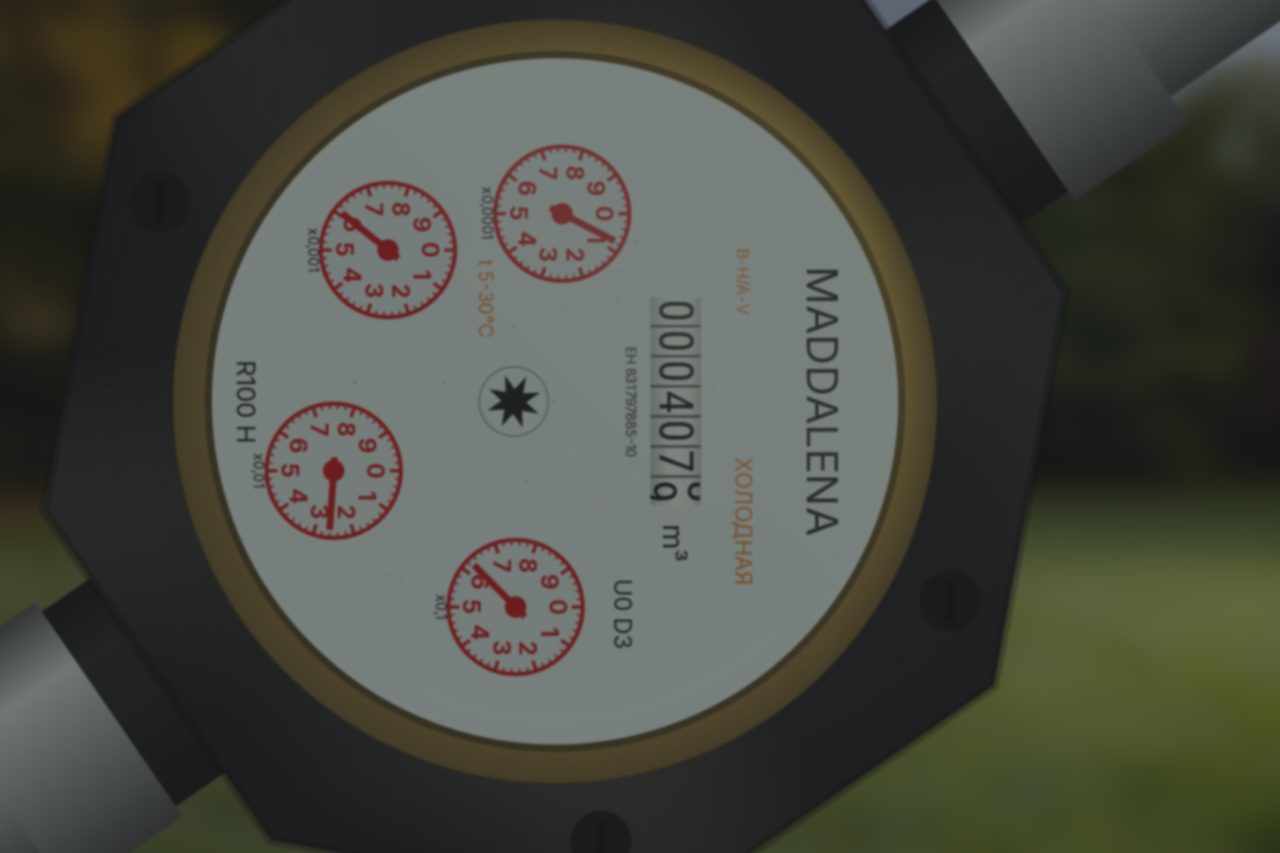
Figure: 4078.6260 m³
